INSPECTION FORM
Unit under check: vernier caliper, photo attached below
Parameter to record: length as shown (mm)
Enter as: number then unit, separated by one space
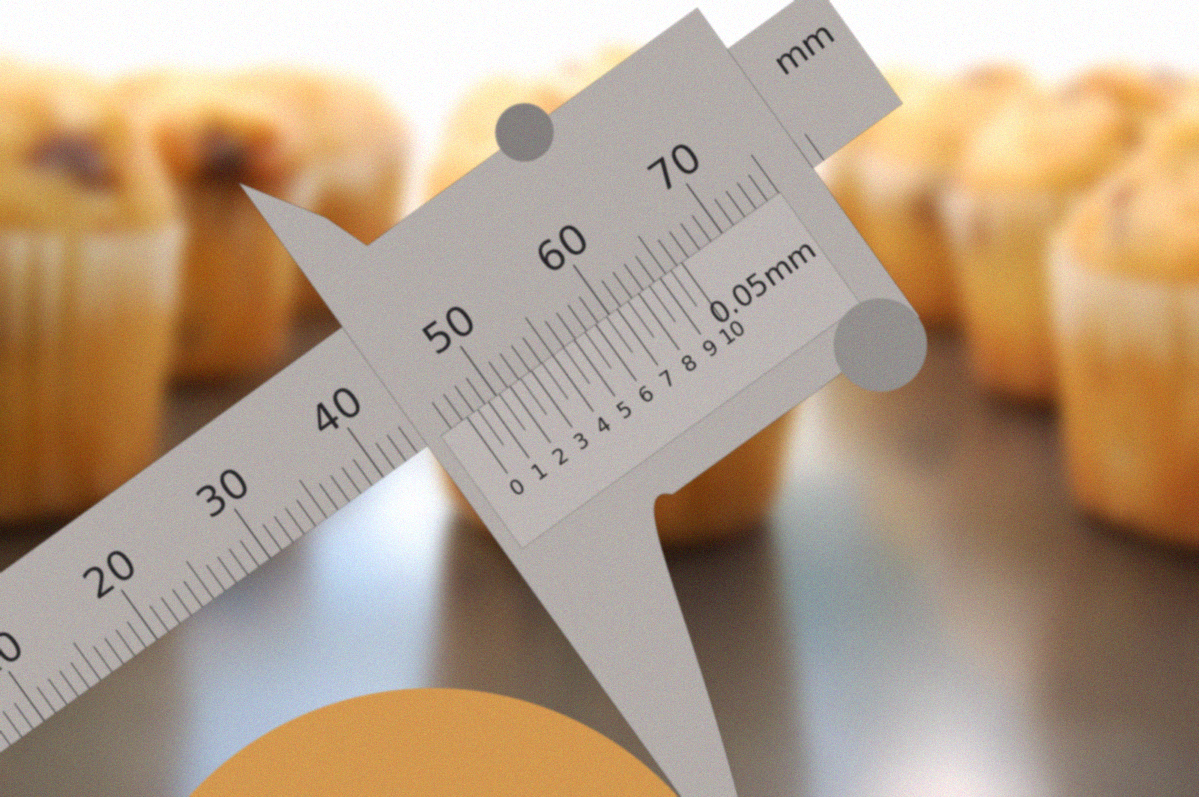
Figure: 47.4 mm
